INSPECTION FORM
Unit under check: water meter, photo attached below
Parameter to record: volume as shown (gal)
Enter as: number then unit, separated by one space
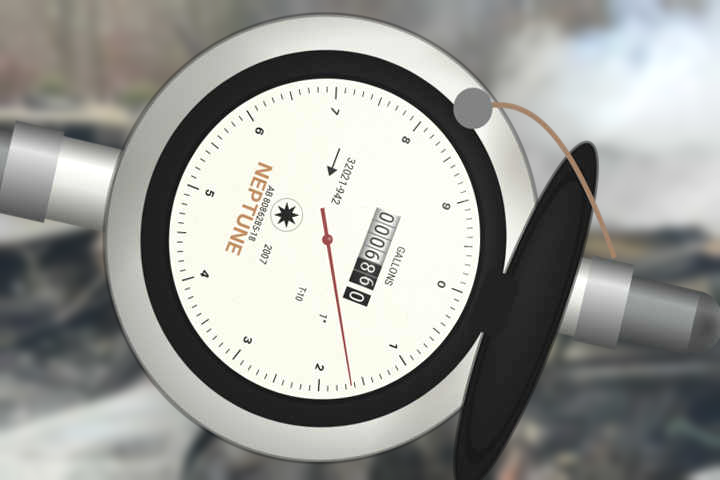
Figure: 6861.6 gal
